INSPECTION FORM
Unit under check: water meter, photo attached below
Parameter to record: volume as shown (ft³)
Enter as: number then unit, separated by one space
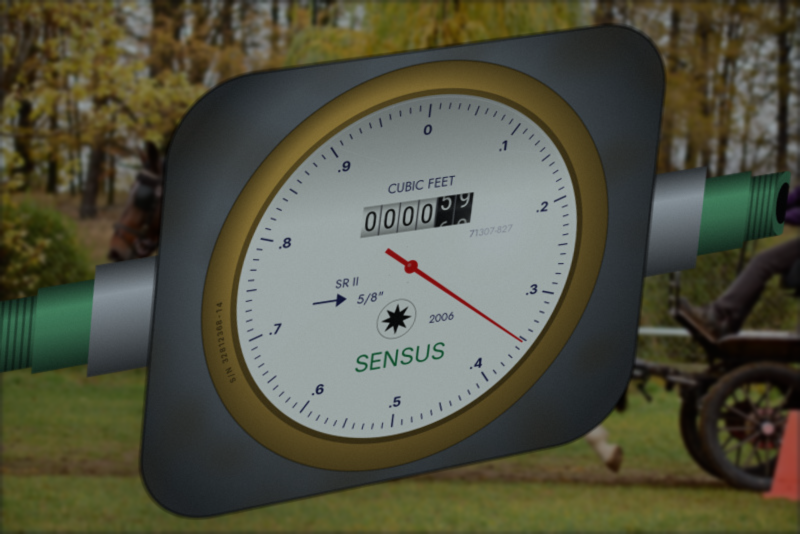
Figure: 59.35 ft³
